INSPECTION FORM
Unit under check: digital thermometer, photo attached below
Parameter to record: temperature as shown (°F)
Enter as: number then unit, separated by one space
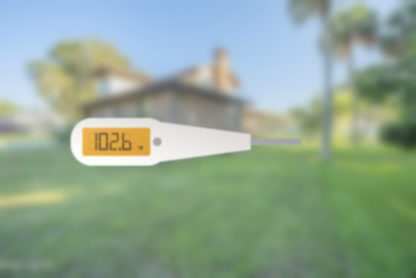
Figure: 102.6 °F
